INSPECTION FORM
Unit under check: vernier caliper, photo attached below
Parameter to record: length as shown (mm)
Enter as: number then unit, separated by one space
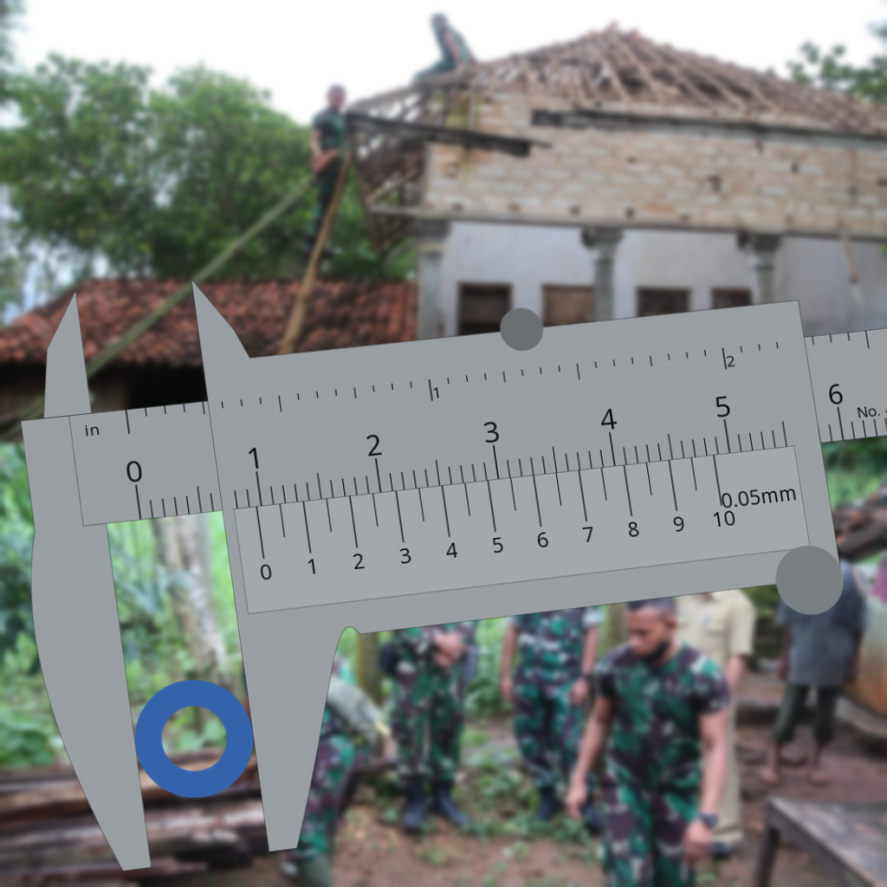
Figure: 9.6 mm
